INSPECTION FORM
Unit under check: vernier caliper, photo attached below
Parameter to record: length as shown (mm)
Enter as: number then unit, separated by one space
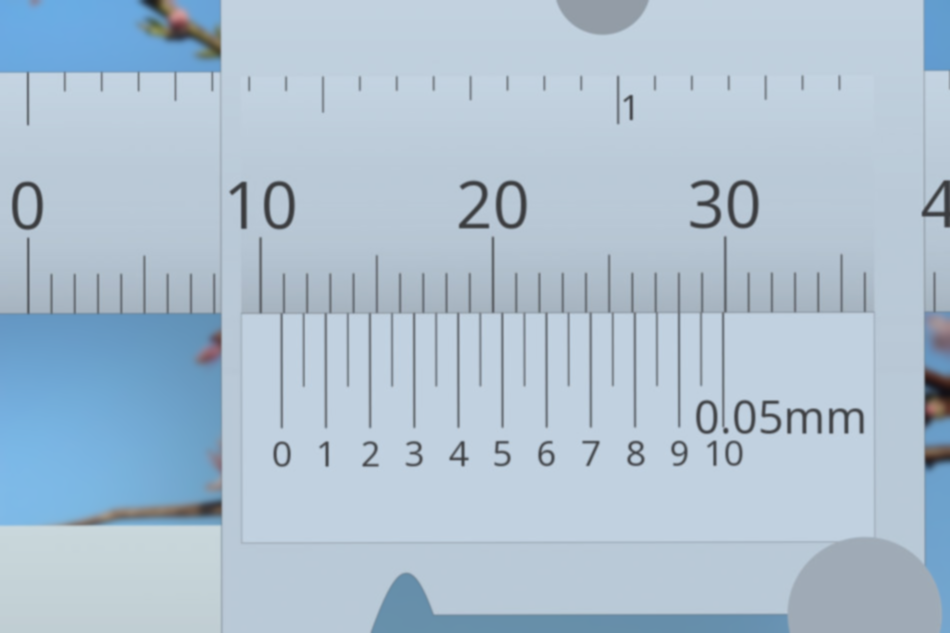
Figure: 10.9 mm
